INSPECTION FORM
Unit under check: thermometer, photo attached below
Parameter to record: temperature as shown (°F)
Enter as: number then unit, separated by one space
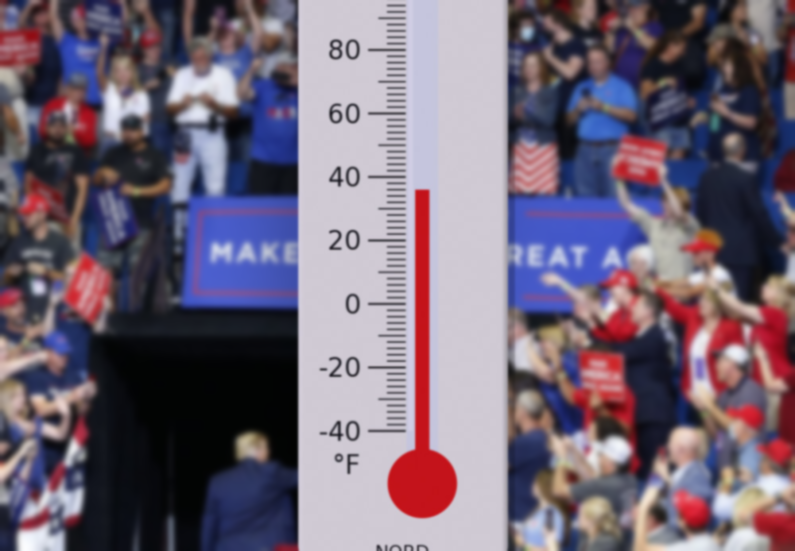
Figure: 36 °F
